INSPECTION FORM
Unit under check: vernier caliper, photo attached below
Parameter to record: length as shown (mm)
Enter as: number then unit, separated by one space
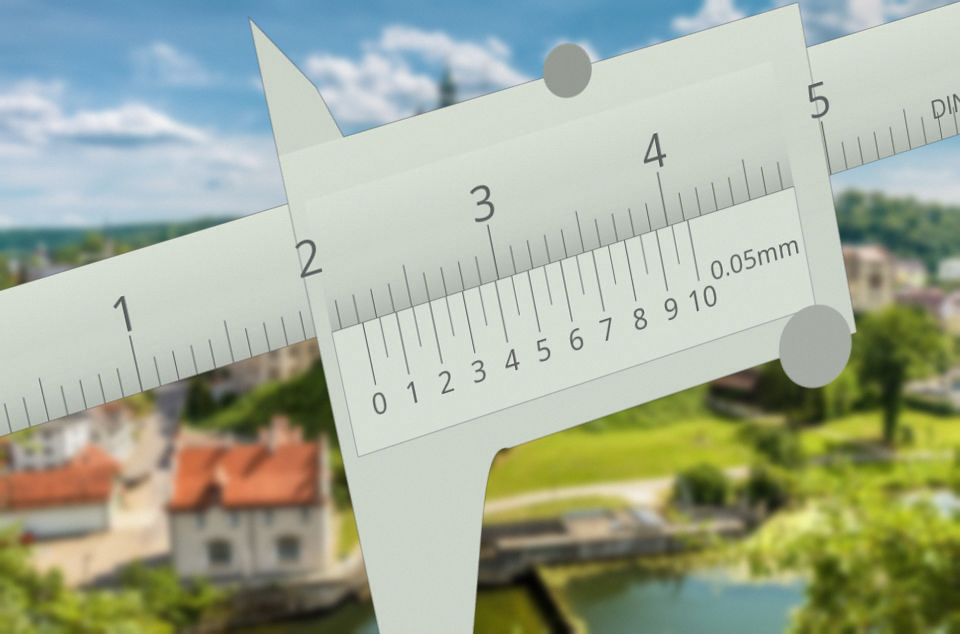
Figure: 22.2 mm
